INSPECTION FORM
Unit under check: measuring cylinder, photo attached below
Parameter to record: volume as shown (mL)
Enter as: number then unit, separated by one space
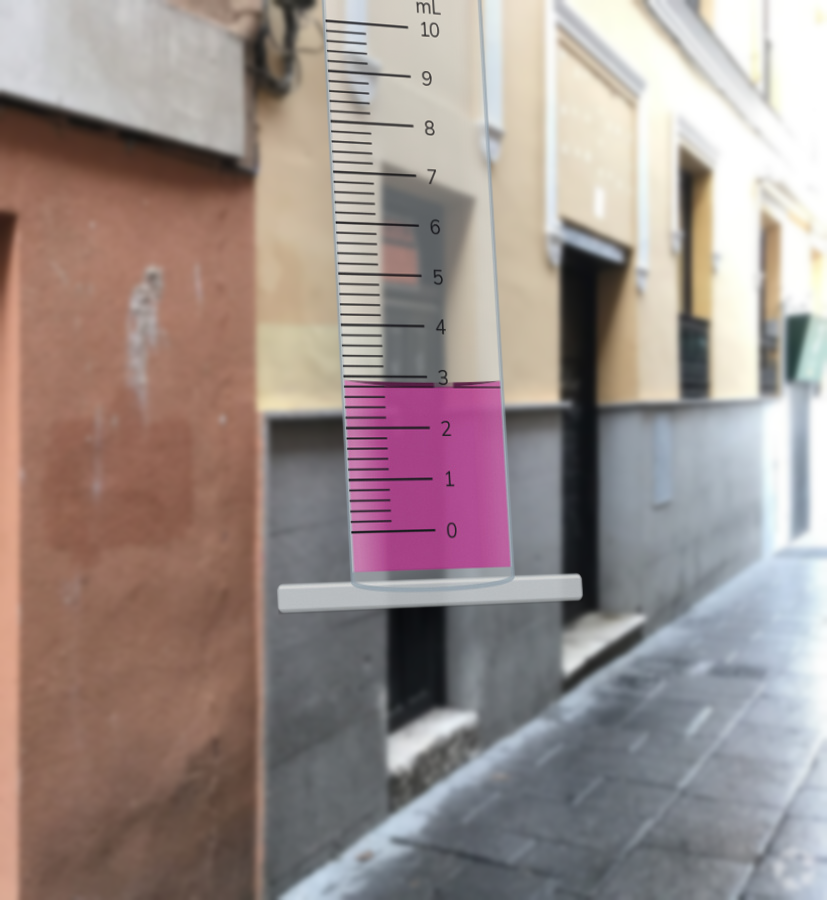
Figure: 2.8 mL
